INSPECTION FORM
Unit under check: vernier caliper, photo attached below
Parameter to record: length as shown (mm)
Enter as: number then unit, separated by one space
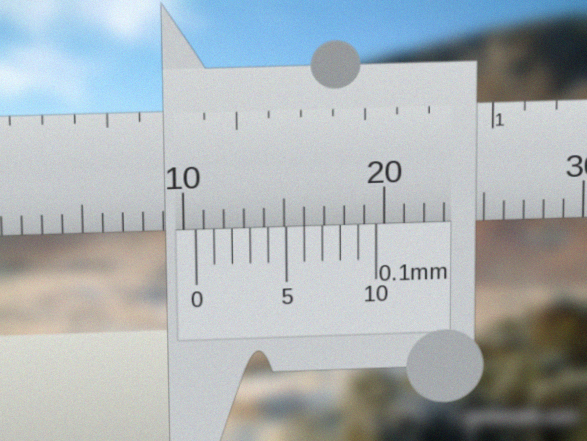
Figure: 10.6 mm
